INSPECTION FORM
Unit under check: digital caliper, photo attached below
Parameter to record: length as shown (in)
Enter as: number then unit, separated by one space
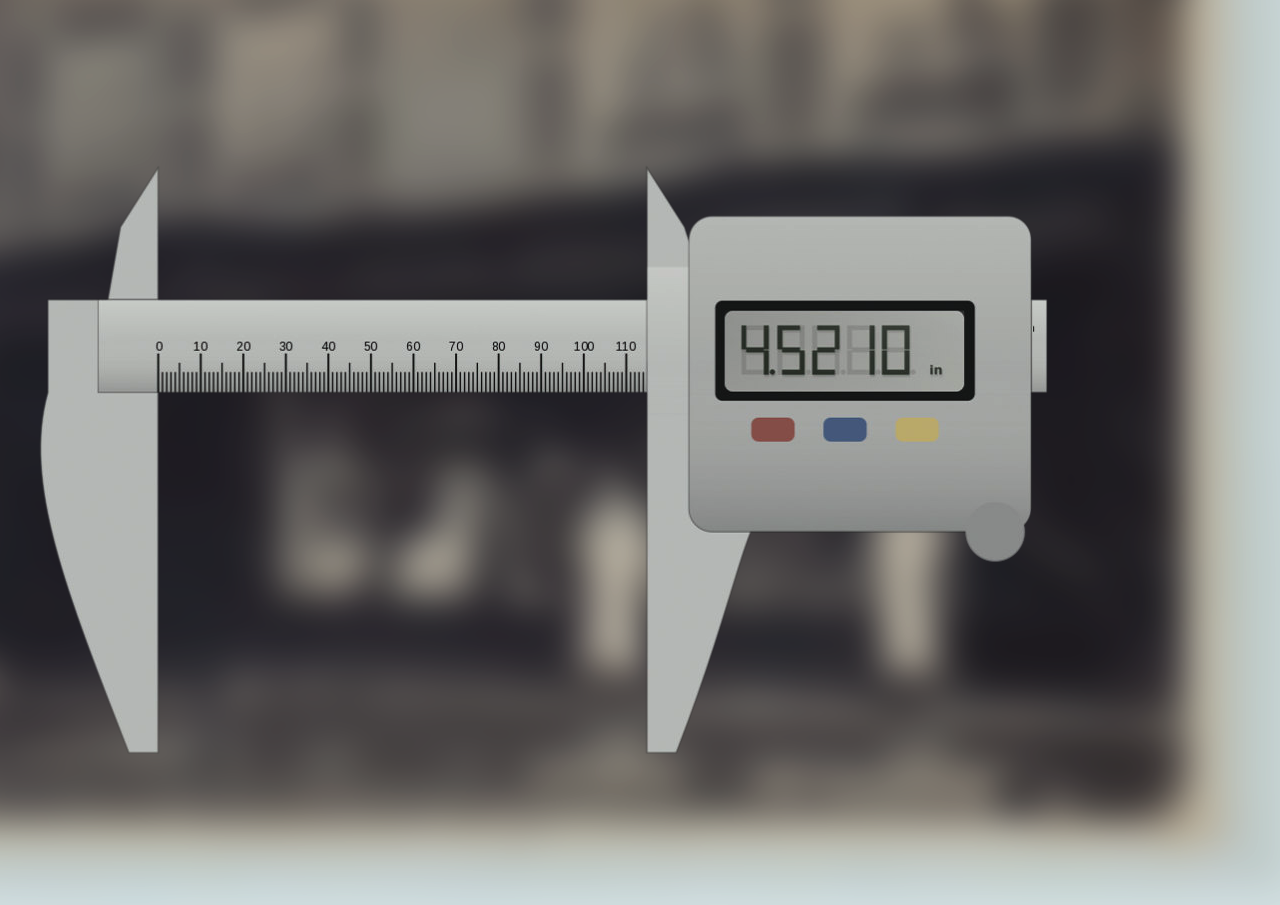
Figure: 4.5210 in
